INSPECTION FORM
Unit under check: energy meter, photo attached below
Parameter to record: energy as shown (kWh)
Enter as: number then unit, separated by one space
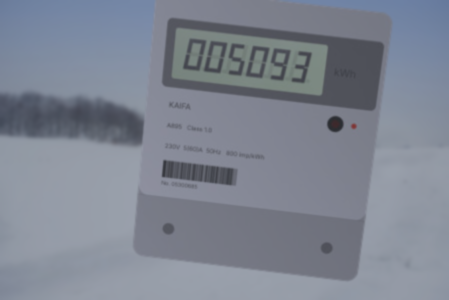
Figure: 5093 kWh
